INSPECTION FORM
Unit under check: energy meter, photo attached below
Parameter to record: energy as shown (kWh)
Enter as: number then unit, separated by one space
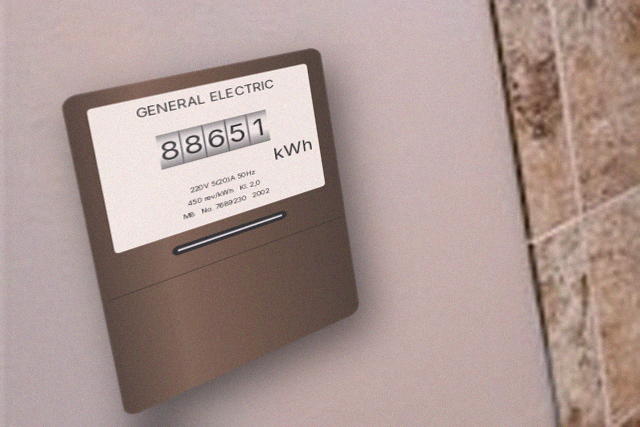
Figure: 88651 kWh
